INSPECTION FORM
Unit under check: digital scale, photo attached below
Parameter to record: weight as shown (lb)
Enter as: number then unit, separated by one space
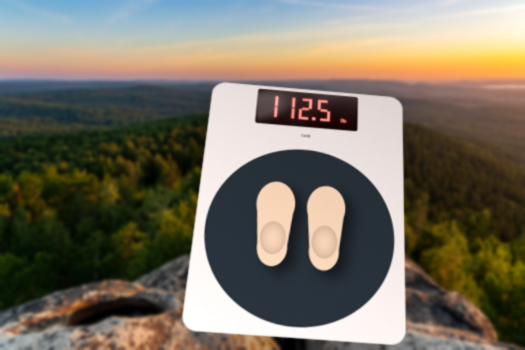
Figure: 112.5 lb
